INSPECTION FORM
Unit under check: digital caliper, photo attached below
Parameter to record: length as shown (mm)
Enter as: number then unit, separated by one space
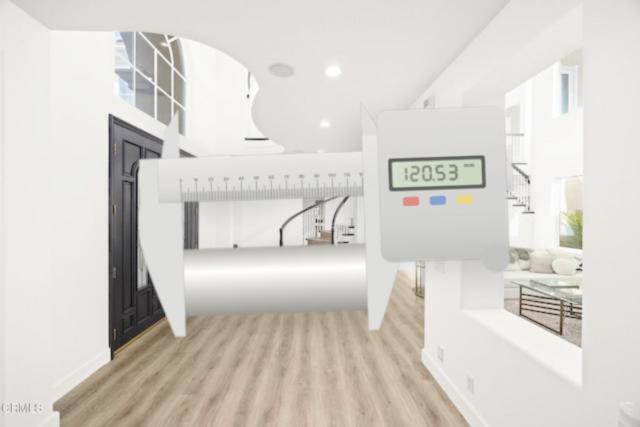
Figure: 120.53 mm
